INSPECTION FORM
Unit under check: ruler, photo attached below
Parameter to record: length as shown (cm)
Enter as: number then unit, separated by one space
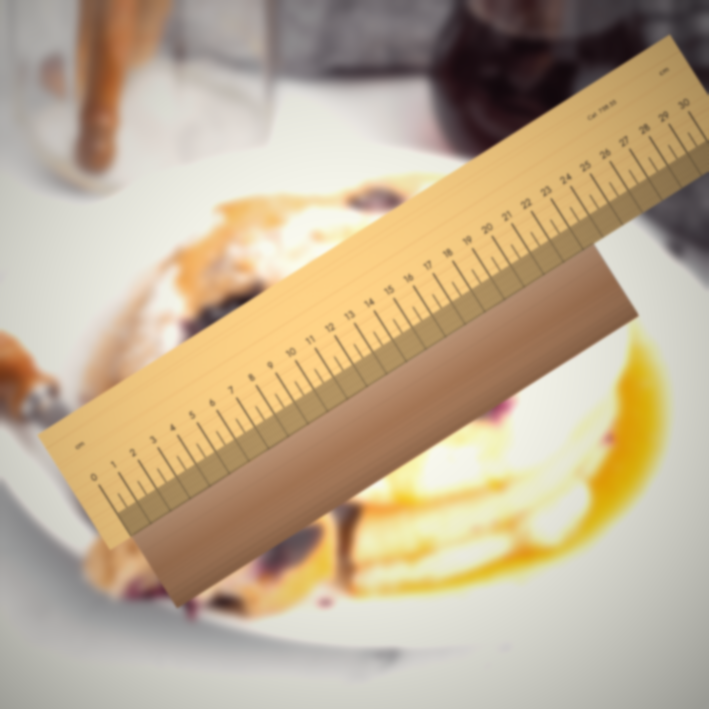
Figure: 23.5 cm
